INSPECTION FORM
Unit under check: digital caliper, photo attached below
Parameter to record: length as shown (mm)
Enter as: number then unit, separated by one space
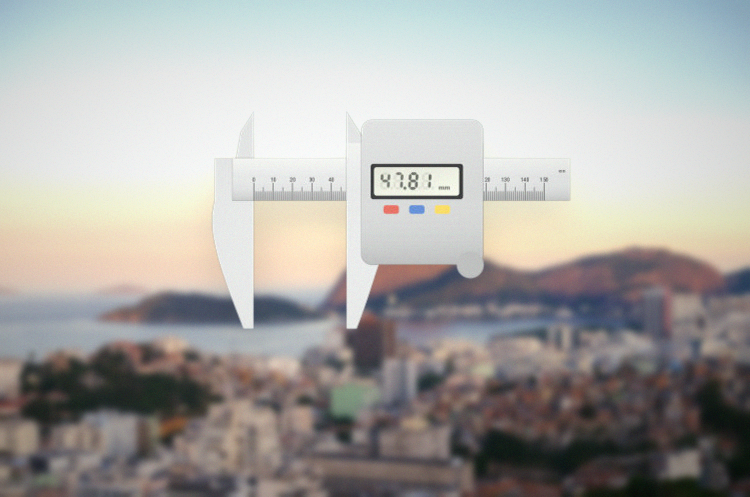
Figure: 47.81 mm
